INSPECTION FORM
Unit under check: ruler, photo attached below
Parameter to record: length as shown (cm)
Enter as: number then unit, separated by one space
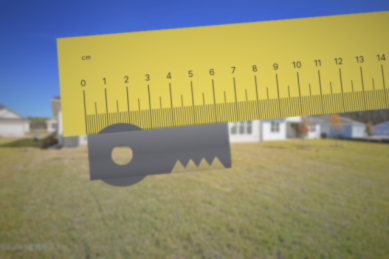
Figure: 6.5 cm
